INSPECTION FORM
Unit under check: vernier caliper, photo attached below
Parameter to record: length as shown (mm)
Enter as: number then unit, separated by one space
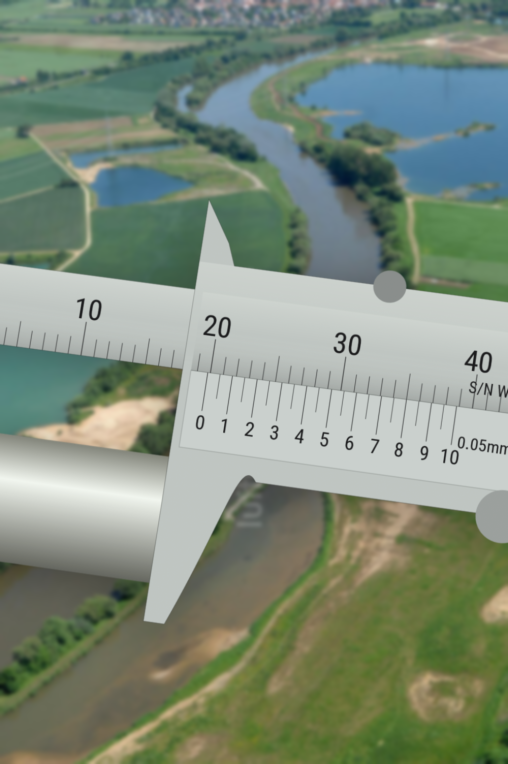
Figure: 19.8 mm
